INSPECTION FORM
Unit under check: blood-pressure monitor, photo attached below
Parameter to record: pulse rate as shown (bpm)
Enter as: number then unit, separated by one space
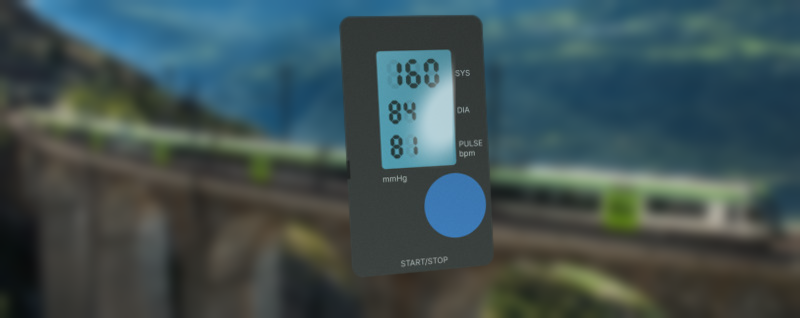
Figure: 81 bpm
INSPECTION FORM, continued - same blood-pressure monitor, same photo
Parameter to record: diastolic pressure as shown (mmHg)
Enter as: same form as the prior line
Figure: 84 mmHg
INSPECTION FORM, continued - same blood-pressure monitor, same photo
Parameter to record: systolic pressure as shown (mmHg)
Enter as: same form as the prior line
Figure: 160 mmHg
